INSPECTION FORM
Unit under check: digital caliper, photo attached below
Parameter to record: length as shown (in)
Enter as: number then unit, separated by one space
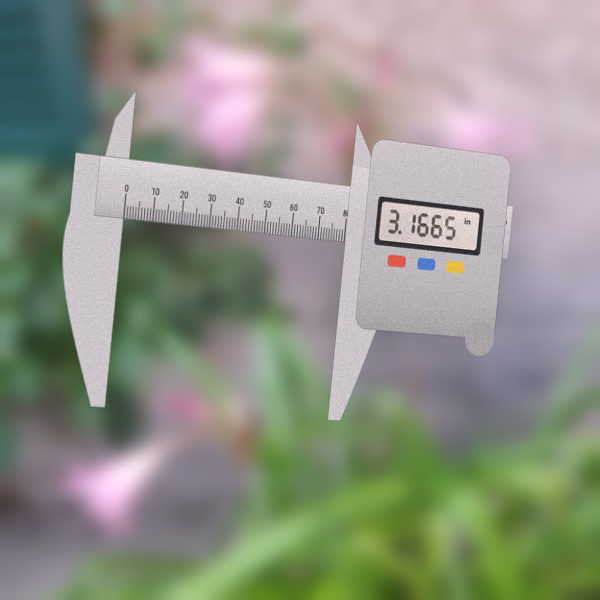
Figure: 3.1665 in
